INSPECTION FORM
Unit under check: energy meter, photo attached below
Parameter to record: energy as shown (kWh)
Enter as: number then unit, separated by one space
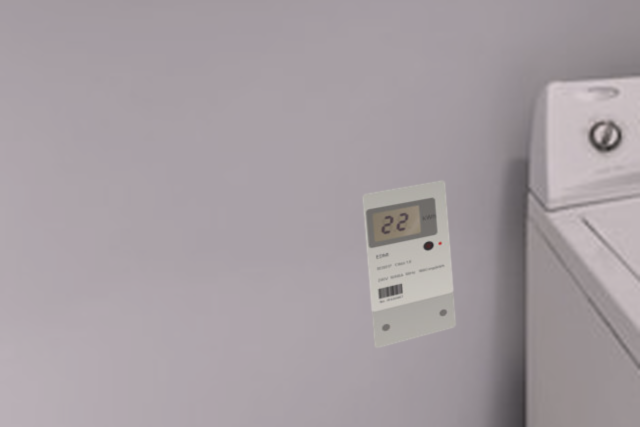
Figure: 22 kWh
